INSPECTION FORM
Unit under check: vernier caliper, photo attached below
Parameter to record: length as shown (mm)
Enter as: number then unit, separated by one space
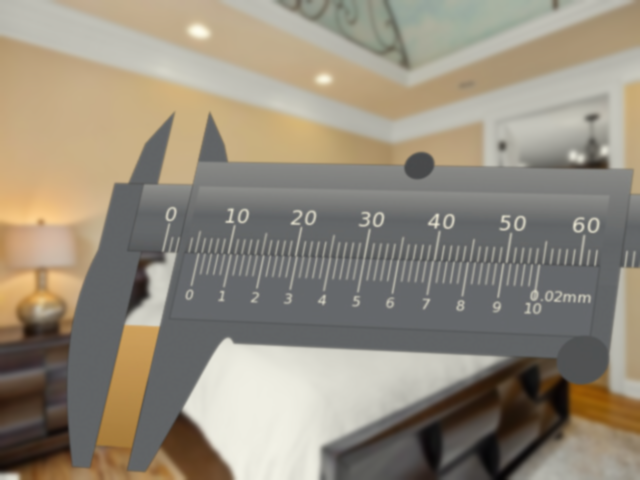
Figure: 5.5 mm
